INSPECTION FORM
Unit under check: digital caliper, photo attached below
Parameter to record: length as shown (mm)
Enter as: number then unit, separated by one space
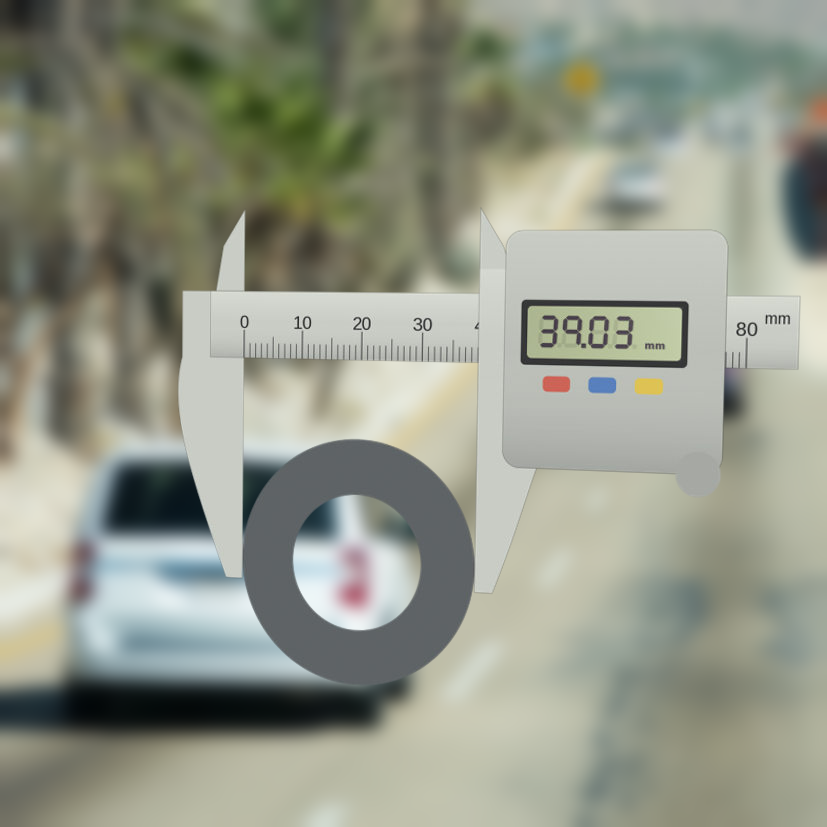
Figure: 39.03 mm
